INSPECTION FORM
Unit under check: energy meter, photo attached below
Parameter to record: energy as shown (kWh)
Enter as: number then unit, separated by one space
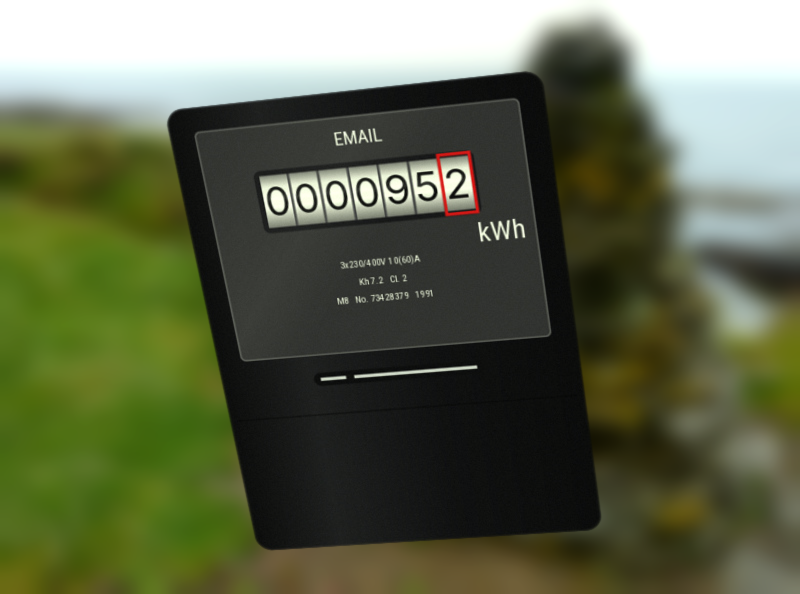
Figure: 95.2 kWh
